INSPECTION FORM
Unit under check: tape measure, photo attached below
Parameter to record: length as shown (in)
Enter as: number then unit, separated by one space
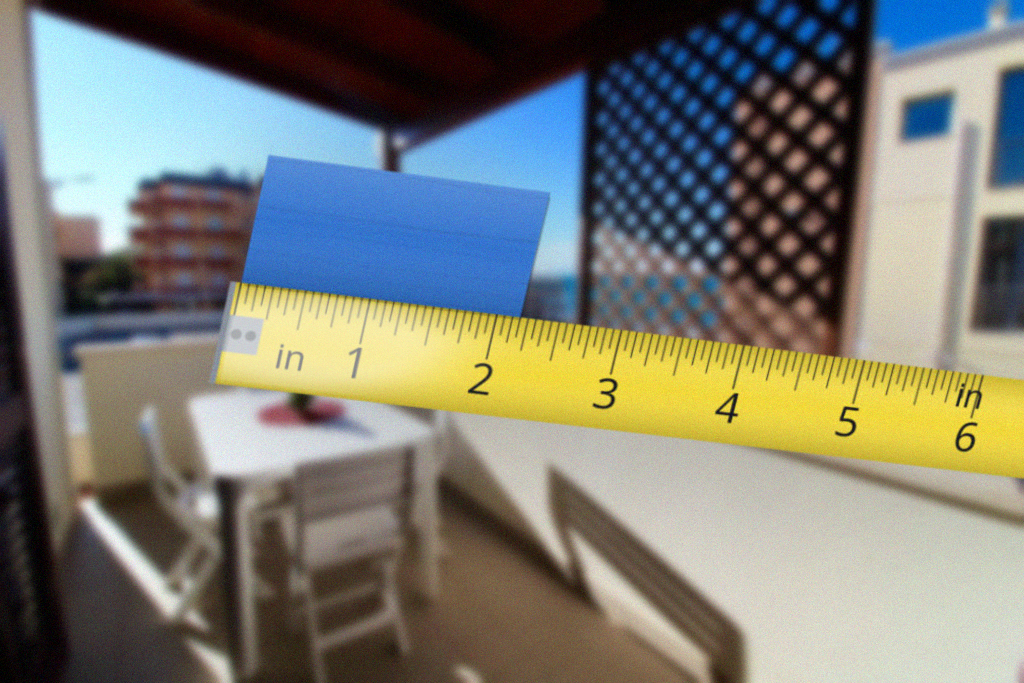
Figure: 2.1875 in
